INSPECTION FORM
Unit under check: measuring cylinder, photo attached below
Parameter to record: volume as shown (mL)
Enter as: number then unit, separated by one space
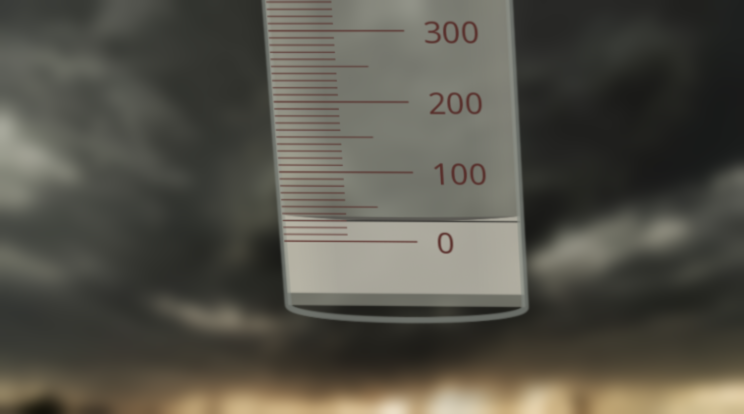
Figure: 30 mL
